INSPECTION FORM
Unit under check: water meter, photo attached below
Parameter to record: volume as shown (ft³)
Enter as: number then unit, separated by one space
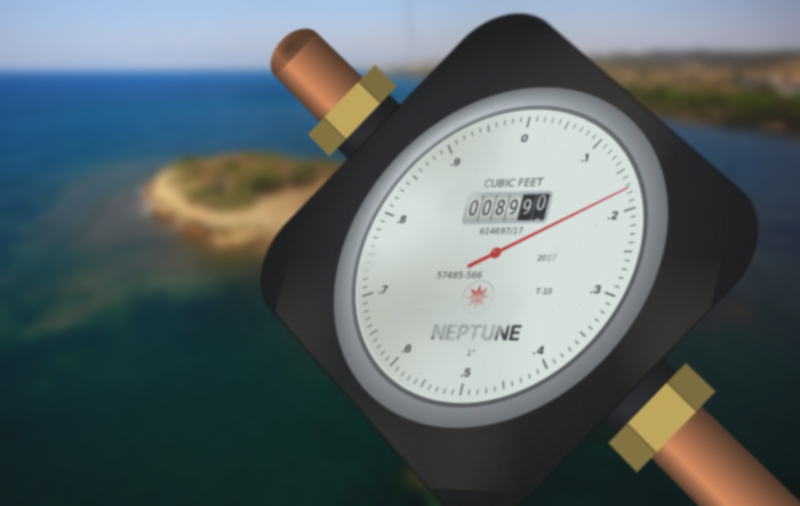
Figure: 8990.17 ft³
